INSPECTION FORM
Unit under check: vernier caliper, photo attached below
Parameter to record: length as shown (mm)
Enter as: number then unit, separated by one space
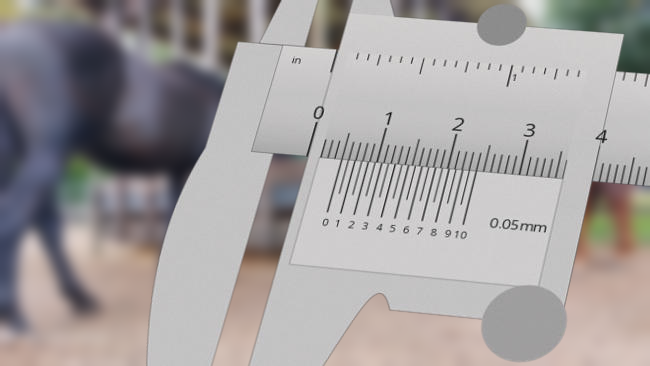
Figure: 5.0 mm
